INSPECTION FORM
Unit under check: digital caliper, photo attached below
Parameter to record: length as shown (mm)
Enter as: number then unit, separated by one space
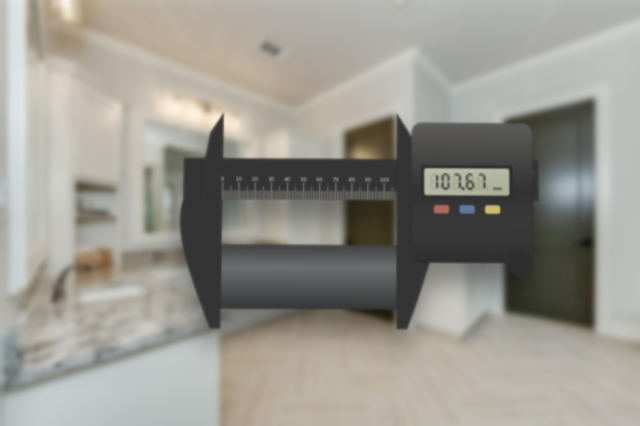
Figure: 107.67 mm
